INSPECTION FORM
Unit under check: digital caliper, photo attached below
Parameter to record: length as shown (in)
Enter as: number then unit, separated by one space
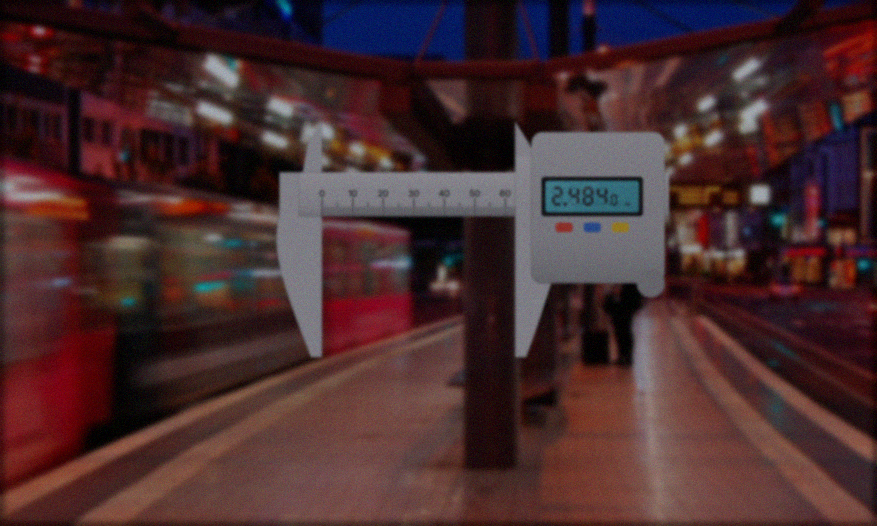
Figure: 2.4840 in
